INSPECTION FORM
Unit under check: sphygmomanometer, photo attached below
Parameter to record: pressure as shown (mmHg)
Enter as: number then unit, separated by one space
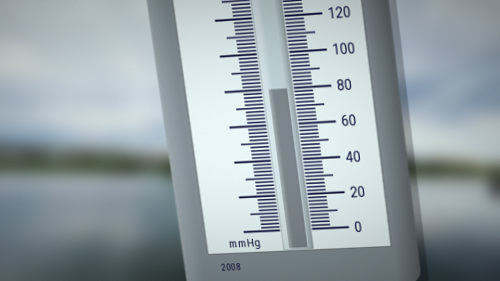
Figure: 80 mmHg
